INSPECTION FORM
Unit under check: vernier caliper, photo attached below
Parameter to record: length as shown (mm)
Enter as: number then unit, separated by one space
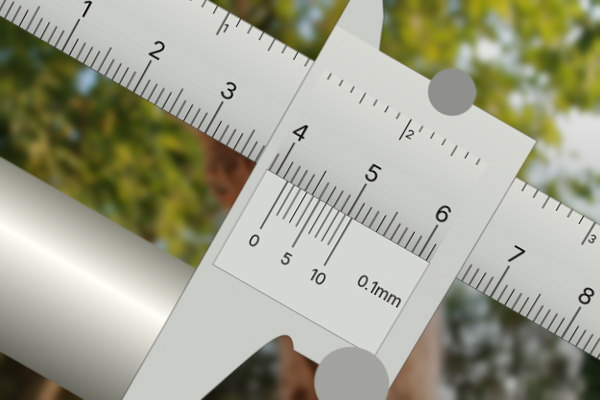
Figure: 41.6 mm
